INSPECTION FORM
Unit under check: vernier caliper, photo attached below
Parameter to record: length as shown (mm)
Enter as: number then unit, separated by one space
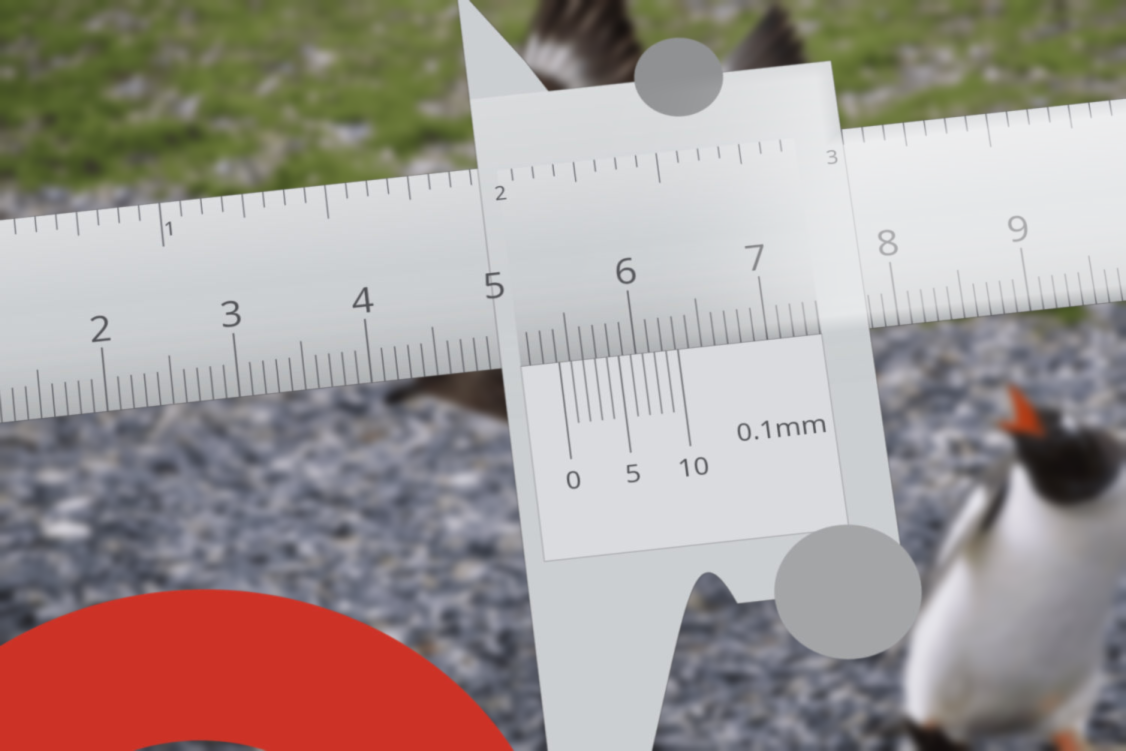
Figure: 54.2 mm
